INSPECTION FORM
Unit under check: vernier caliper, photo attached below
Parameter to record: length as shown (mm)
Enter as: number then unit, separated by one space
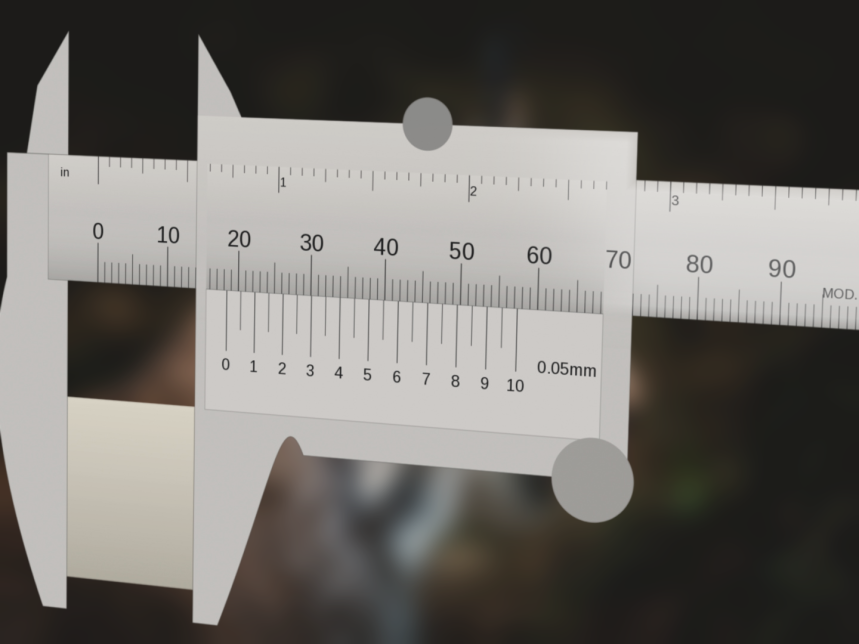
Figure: 18.4 mm
